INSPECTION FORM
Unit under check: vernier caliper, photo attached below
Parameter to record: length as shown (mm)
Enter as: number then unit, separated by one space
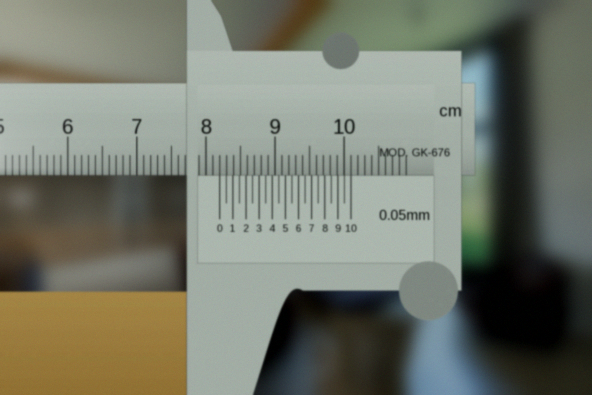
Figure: 82.0 mm
